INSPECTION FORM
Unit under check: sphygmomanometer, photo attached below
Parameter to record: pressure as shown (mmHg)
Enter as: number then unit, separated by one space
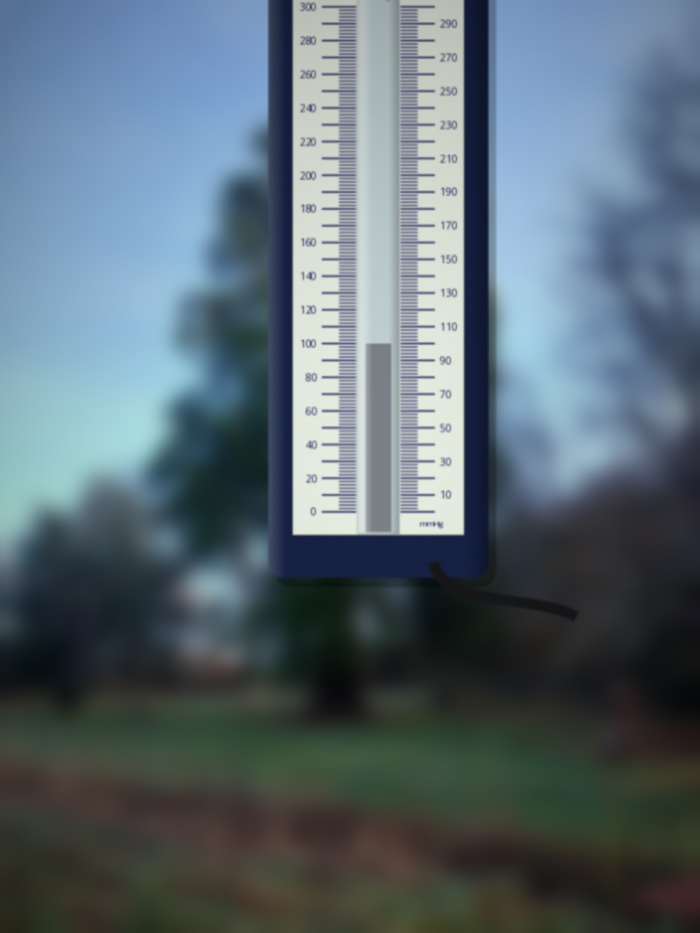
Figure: 100 mmHg
